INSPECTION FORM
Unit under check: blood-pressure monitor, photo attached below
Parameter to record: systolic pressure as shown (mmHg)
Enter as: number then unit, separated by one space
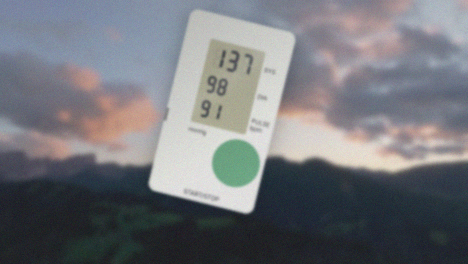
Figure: 137 mmHg
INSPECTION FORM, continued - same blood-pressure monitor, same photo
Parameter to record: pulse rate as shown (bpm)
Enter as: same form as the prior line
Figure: 91 bpm
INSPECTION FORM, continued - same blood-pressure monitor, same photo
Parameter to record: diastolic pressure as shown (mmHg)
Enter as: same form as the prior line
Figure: 98 mmHg
